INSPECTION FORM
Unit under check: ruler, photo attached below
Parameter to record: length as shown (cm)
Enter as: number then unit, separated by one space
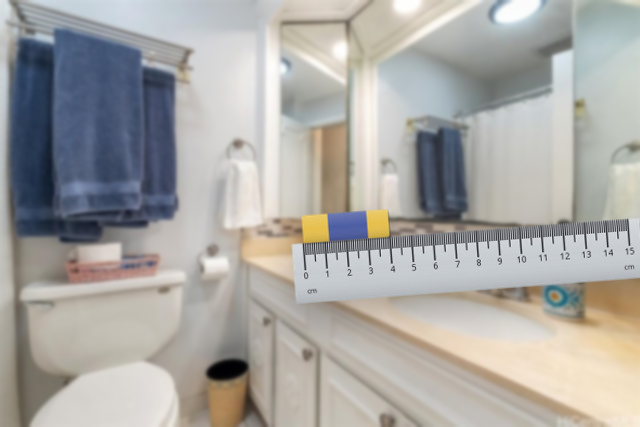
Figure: 4 cm
